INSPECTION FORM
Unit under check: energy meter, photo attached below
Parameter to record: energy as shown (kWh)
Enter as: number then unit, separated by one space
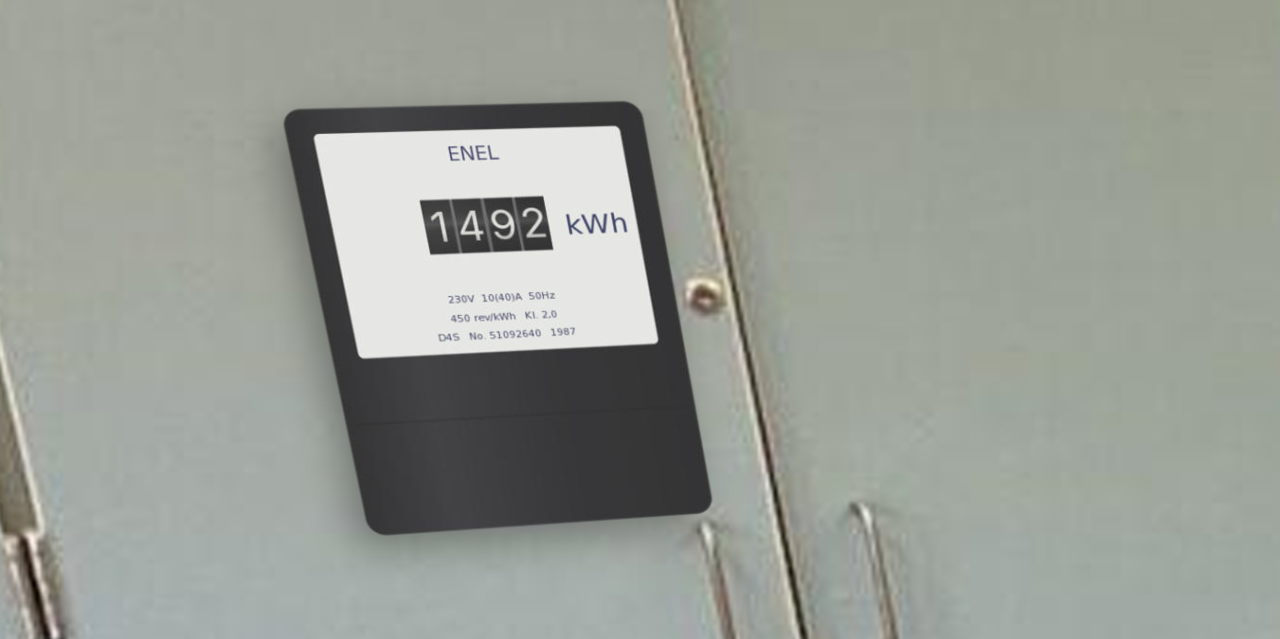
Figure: 1492 kWh
